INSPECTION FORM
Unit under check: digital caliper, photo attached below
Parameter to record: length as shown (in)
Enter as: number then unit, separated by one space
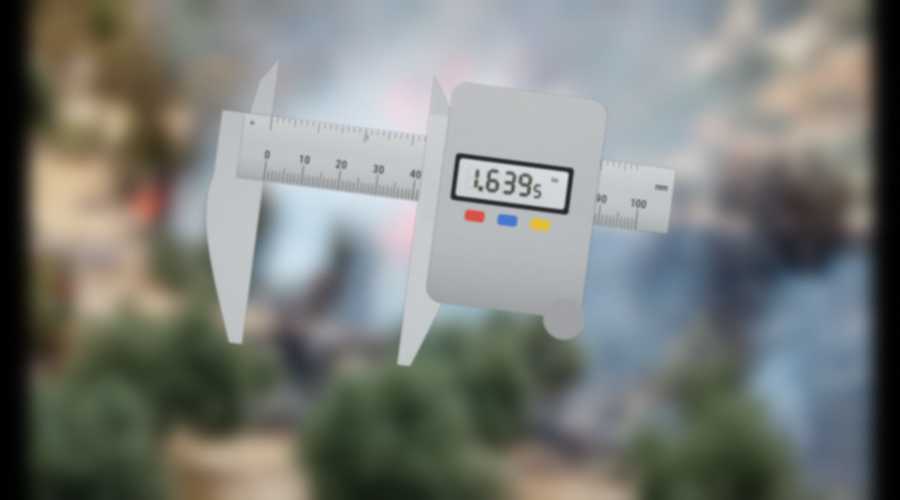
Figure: 1.6395 in
